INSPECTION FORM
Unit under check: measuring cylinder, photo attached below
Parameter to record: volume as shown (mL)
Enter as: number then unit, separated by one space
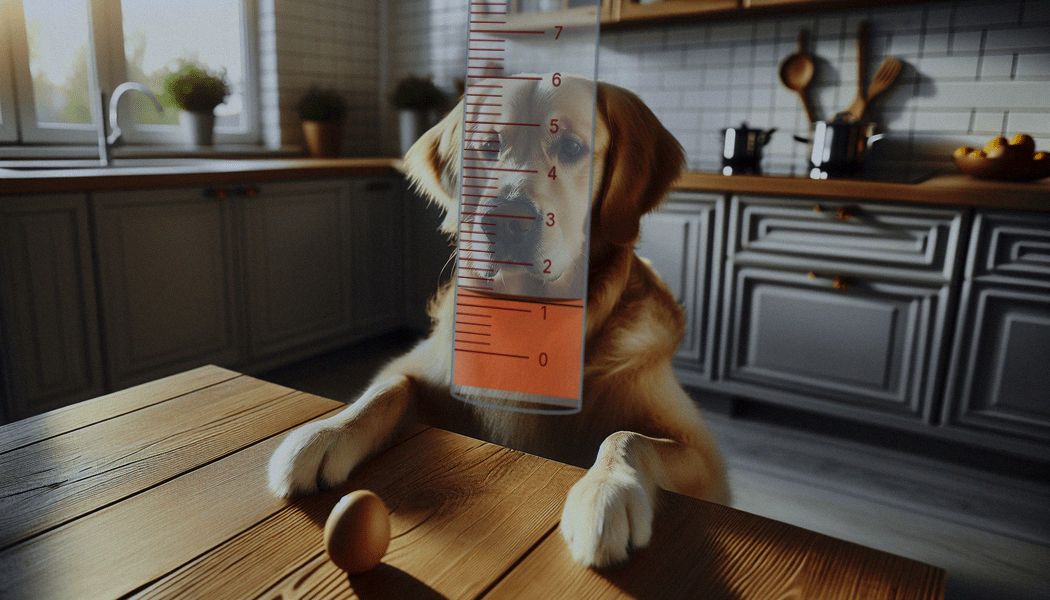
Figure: 1.2 mL
